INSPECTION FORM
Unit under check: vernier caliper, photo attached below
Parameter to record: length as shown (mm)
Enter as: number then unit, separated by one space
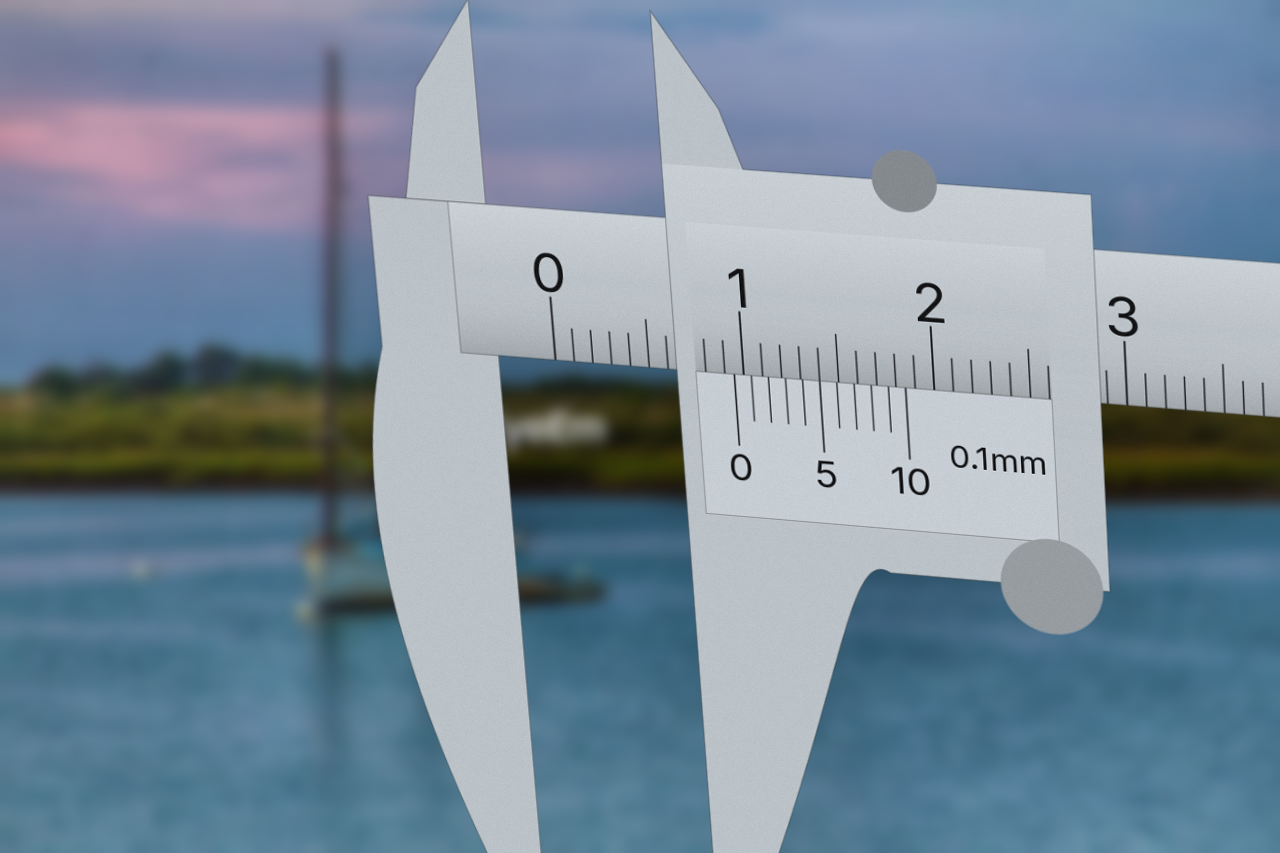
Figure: 9.5 mm
